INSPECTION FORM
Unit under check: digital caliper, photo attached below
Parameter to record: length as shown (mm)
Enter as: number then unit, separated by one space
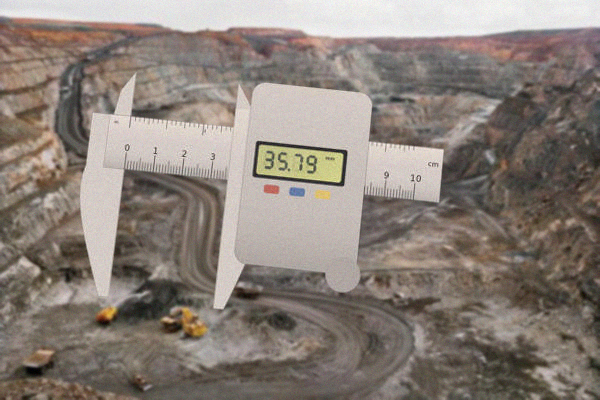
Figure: 35.79 mm
